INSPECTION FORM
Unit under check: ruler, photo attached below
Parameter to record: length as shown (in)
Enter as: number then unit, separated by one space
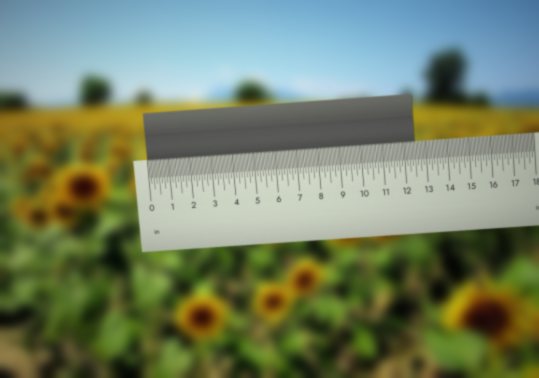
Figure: 12.5 in
